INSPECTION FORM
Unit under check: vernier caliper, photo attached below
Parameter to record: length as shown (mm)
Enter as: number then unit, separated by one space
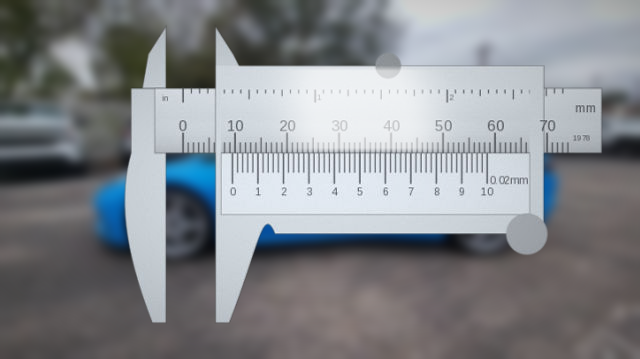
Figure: 9.5 mm
